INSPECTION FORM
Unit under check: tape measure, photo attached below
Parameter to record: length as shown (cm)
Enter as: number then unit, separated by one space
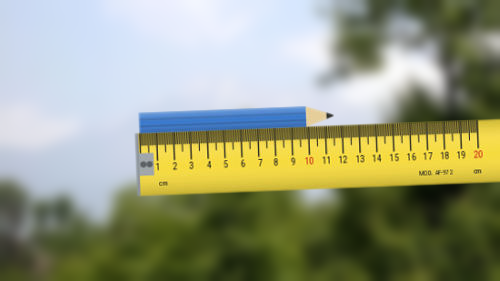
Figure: 11.5 cm
